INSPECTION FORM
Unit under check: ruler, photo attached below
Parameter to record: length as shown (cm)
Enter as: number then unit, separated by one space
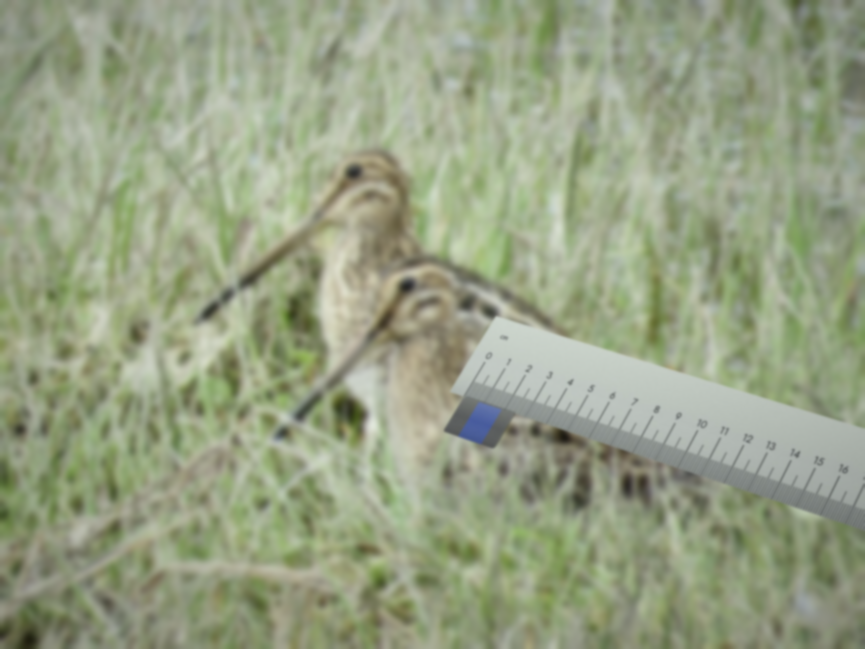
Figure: 2.5 cm
